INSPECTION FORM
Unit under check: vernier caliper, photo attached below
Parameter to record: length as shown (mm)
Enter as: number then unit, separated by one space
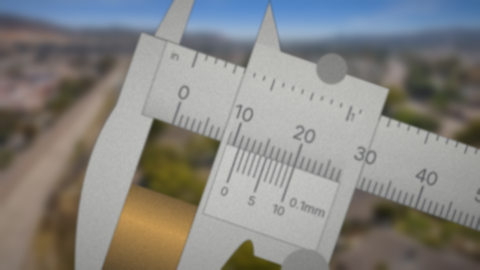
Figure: 11.0 mm
